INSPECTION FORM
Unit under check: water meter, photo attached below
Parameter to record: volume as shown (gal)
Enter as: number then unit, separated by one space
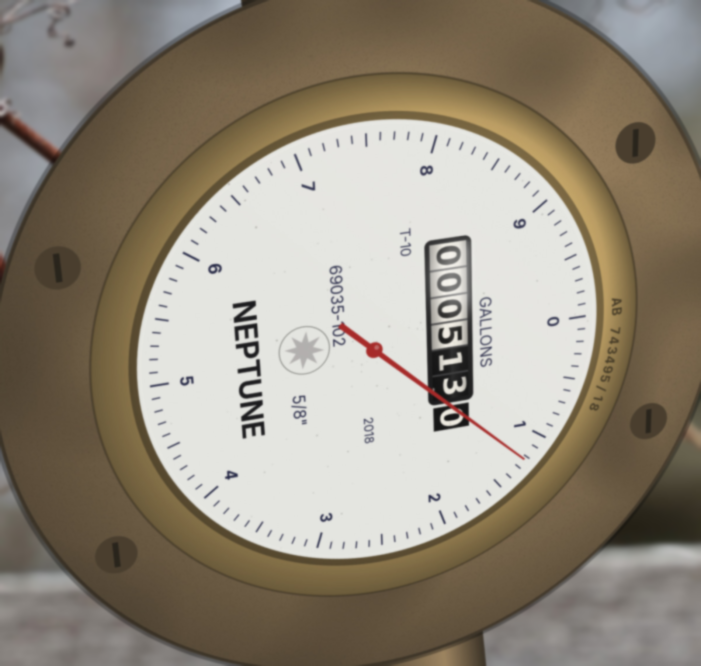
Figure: 5131.2 gal
